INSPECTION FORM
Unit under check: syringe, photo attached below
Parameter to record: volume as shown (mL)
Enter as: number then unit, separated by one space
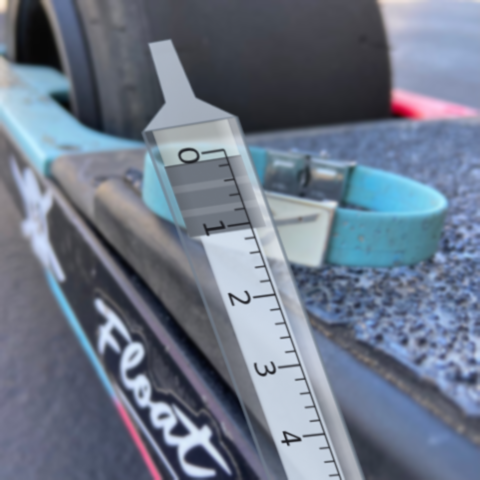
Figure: 0.1 mL
